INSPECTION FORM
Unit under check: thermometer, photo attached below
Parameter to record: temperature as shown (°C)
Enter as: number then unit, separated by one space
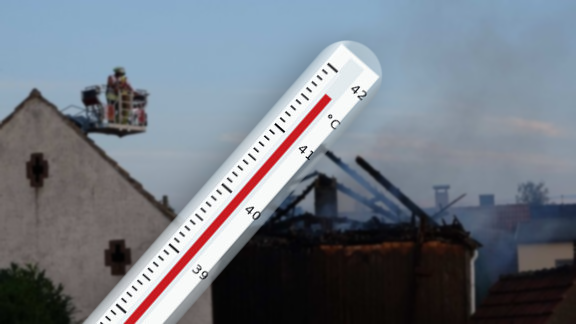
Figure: 41.7 °C
